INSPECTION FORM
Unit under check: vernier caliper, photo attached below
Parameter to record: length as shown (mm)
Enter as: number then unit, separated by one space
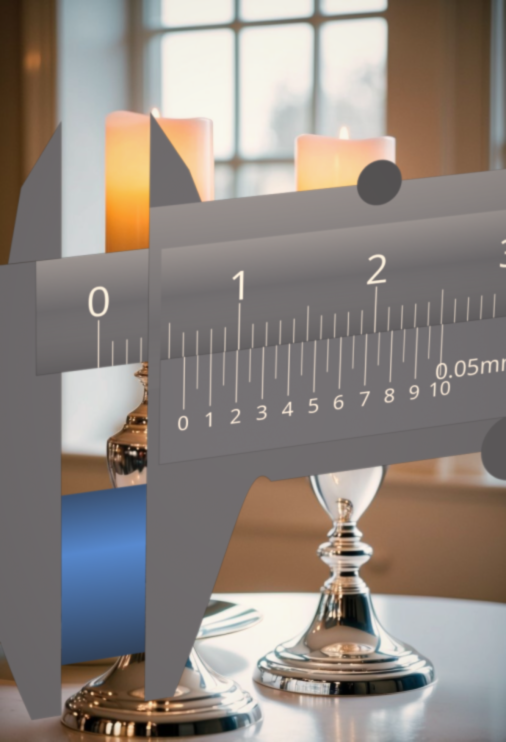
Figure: 6.1 mm
